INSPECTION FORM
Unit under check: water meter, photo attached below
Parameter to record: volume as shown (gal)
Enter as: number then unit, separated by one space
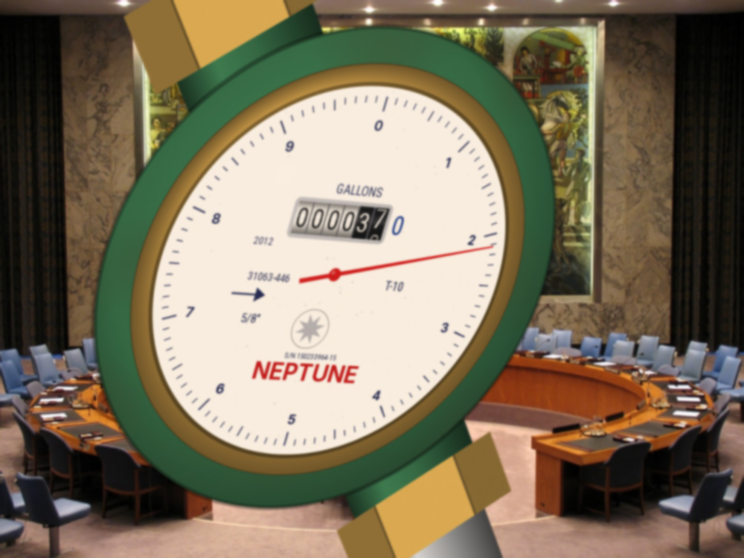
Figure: 372.1 gal
